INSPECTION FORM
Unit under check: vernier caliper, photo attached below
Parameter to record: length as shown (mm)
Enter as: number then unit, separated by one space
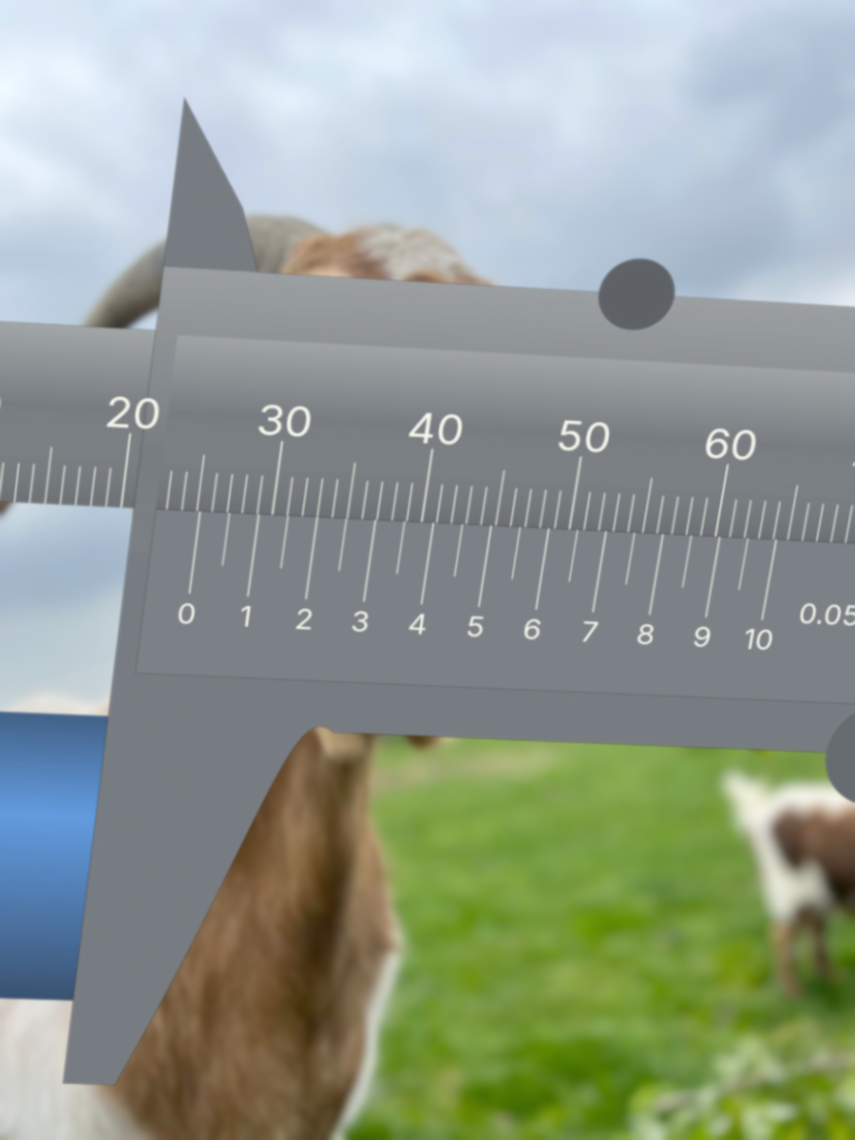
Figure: 25.2 mm
